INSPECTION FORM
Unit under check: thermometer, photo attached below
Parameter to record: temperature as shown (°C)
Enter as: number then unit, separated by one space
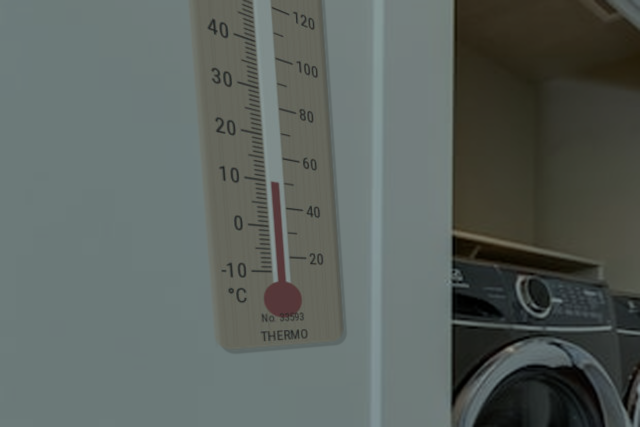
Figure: 10 °C
